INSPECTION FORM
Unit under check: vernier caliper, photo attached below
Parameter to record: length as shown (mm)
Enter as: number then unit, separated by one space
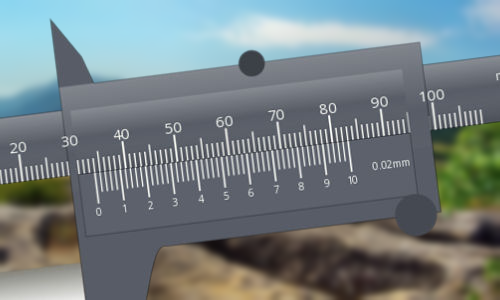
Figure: 34.0 mm
